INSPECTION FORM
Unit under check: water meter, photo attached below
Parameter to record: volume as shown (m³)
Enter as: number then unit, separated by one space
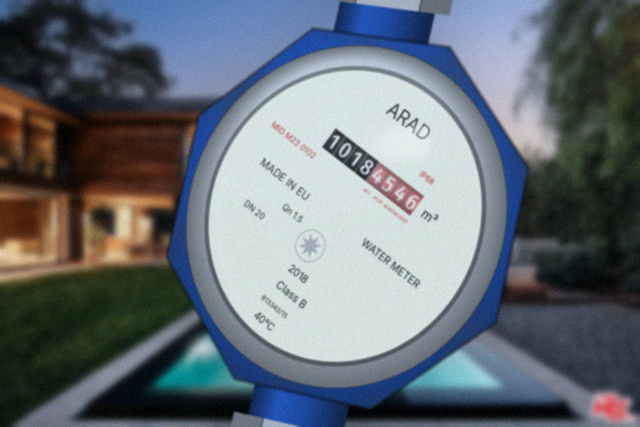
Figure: 1018.4546 m³
